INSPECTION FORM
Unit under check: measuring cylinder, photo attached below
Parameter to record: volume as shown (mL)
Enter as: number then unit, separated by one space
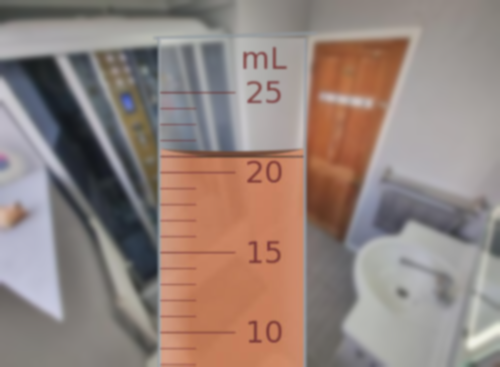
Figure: 21 mL
